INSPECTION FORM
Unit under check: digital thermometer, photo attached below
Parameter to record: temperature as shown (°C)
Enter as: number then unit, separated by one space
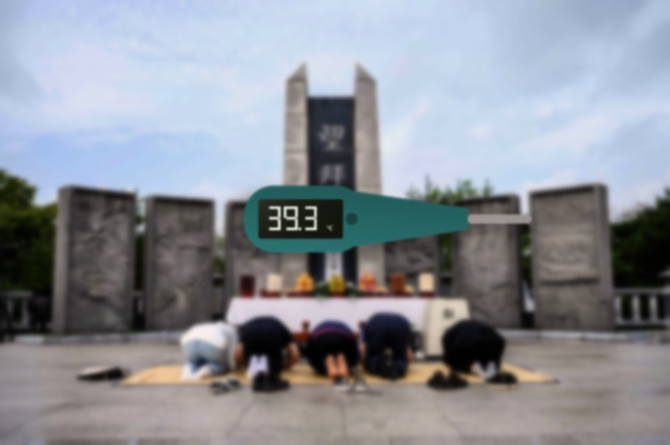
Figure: 39.3 °C
